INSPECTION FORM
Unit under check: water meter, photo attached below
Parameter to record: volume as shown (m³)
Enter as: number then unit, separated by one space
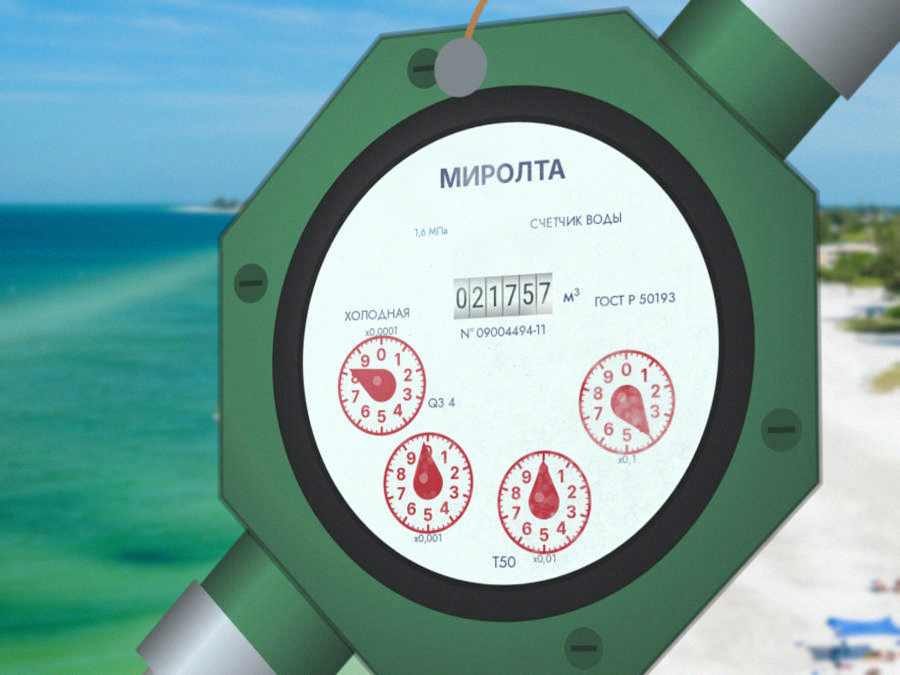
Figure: 21757.3998 m³
